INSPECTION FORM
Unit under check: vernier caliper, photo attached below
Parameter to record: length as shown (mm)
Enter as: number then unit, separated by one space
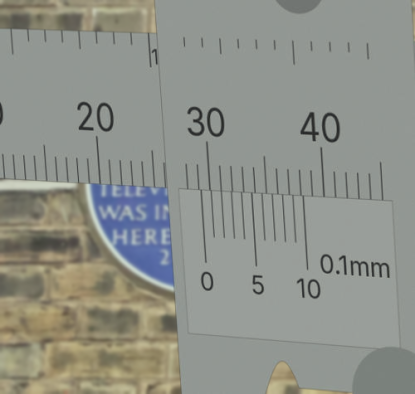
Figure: 29.2 mm
